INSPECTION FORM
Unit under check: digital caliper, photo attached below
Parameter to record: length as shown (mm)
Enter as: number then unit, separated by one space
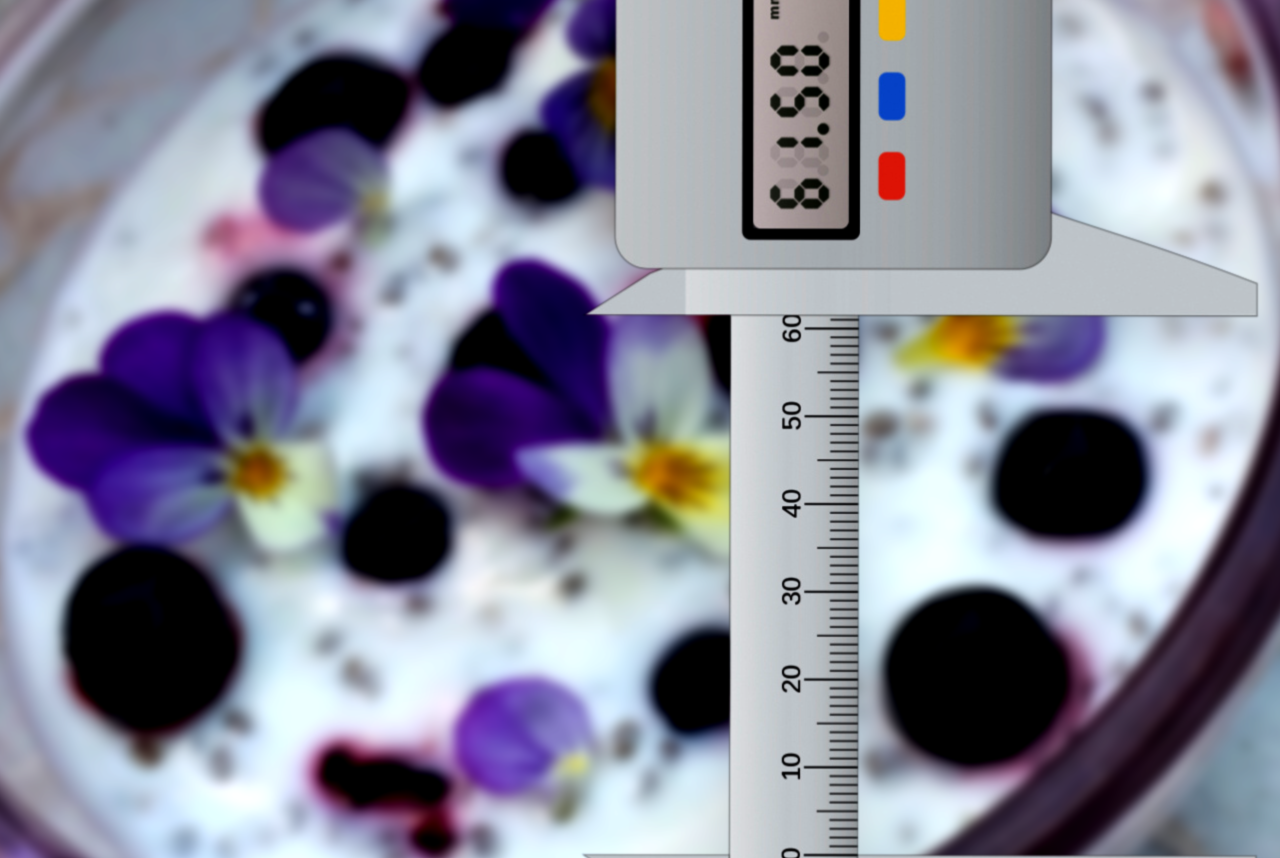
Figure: 61.50 mm
